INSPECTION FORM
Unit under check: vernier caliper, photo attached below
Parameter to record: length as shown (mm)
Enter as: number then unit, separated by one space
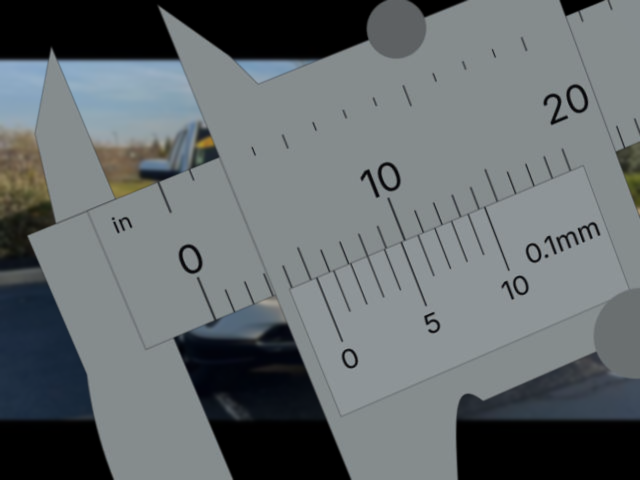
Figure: 5.3 mm
